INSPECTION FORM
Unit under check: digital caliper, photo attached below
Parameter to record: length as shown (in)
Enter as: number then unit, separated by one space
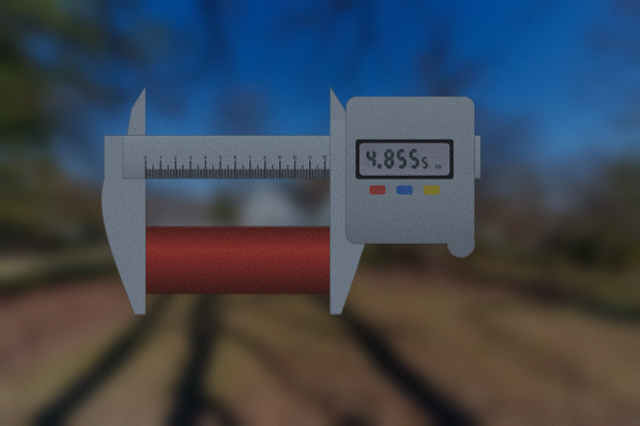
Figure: 4.8555 in
